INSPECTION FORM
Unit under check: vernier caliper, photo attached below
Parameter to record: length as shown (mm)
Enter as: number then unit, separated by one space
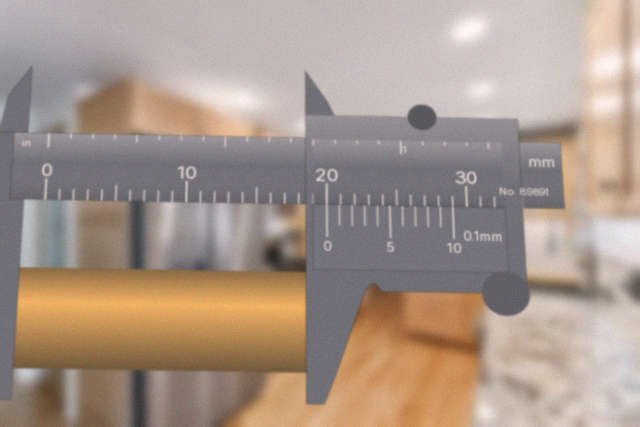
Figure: 20.0 mm
